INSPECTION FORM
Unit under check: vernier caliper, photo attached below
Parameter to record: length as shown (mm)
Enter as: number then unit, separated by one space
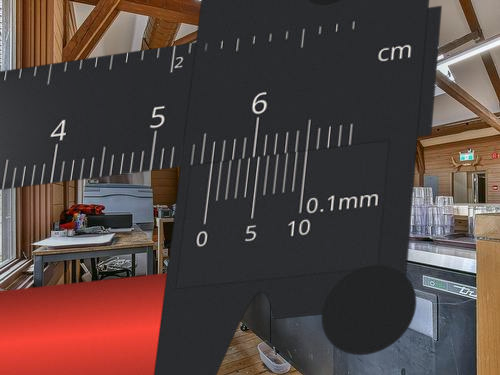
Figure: 56.0 mm
